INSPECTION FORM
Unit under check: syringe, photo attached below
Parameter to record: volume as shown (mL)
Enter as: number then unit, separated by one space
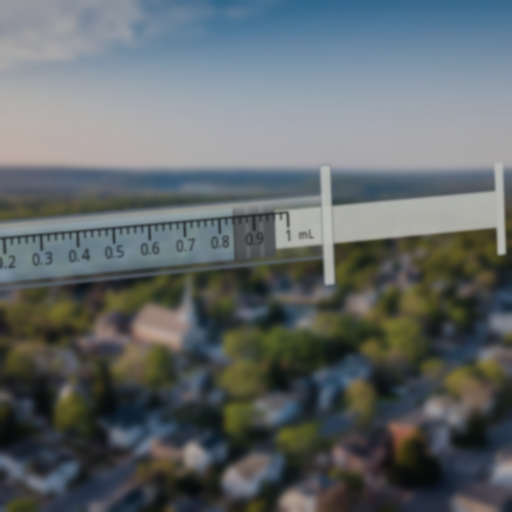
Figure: 0.84 mL
